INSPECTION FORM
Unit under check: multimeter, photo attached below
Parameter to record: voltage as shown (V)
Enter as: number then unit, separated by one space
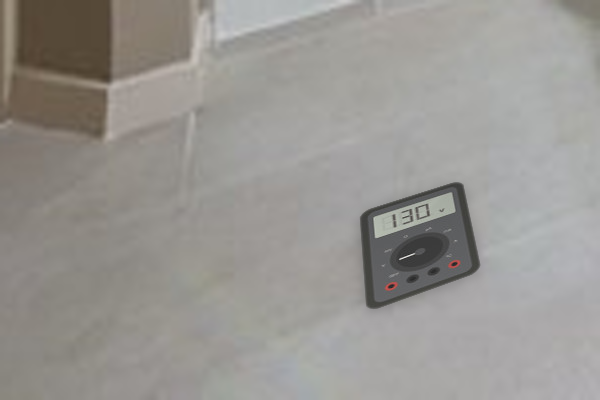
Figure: 130 V
